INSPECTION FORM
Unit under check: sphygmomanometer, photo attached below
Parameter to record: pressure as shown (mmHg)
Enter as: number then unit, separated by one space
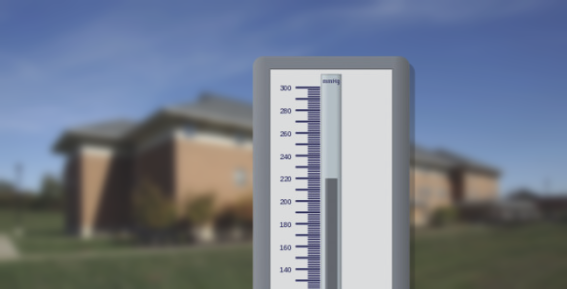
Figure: 220 mmHg
